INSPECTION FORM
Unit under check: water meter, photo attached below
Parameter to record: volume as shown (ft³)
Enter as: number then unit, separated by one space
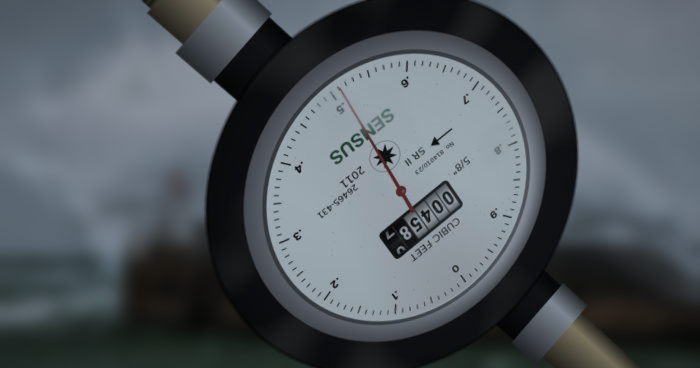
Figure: 4586.51 ft³
